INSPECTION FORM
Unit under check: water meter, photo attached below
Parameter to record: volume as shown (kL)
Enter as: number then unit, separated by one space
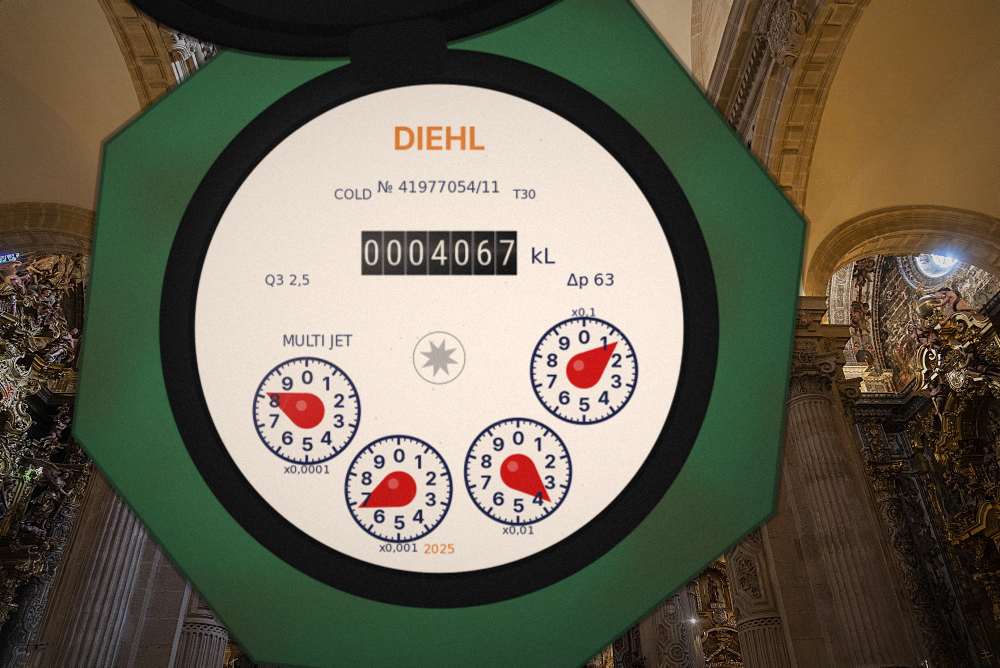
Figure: 4067.1368 kL
